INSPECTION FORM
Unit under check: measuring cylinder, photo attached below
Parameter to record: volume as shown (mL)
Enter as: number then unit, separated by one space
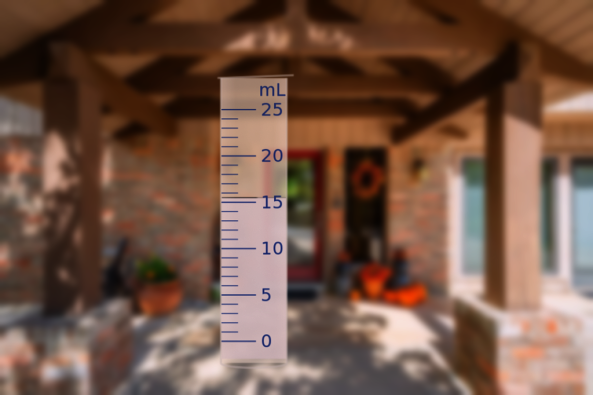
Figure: 15.5 mL
